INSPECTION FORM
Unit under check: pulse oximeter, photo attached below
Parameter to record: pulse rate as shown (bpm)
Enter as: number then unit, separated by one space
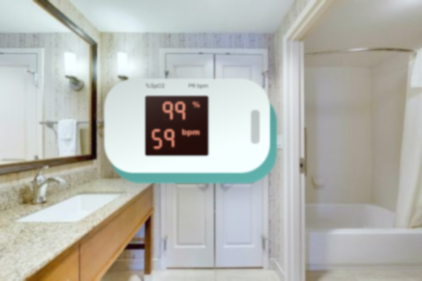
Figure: 59 bpm
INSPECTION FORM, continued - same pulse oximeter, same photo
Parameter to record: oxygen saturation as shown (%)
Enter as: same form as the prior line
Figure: 99 %
